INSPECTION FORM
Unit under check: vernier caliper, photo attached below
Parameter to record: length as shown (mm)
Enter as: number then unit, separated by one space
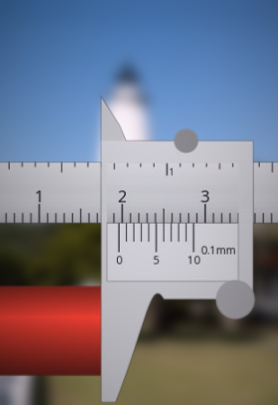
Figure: 19.6 mm
